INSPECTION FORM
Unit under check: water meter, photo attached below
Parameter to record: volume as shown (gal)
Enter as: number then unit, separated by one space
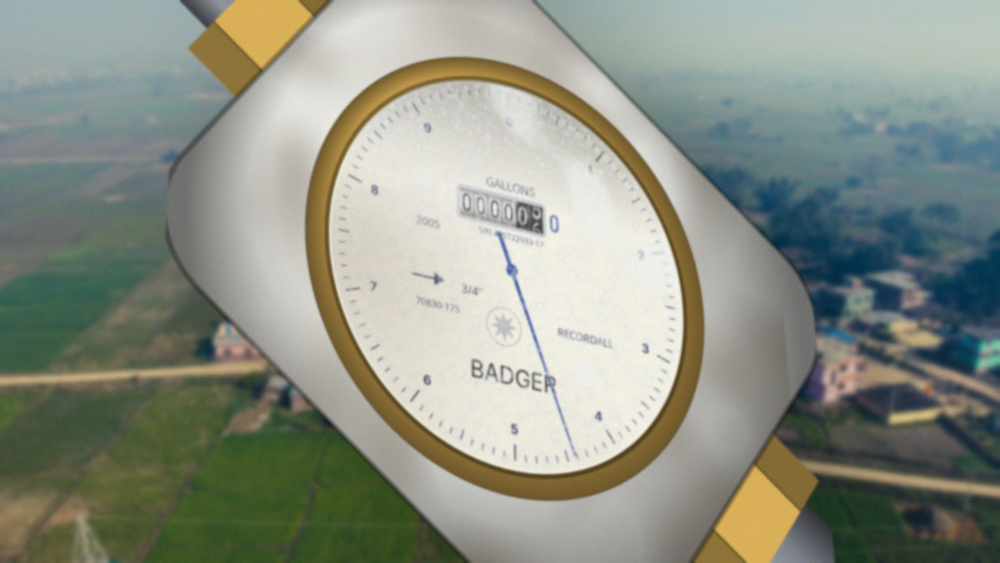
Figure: 54.4 gal
